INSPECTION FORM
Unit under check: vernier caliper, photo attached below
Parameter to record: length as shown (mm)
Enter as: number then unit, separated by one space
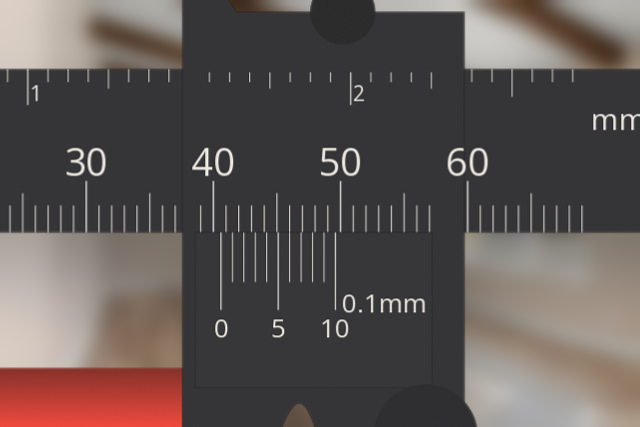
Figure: 40.6 mm
